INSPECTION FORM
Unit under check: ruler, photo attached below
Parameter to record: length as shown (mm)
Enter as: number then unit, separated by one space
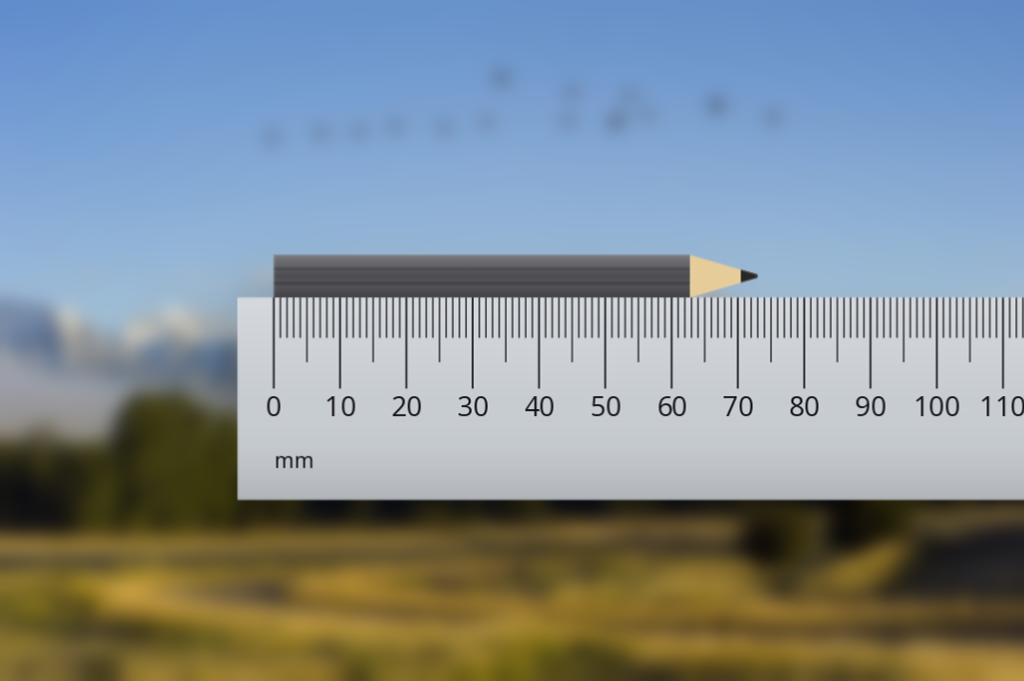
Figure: 73 mm
